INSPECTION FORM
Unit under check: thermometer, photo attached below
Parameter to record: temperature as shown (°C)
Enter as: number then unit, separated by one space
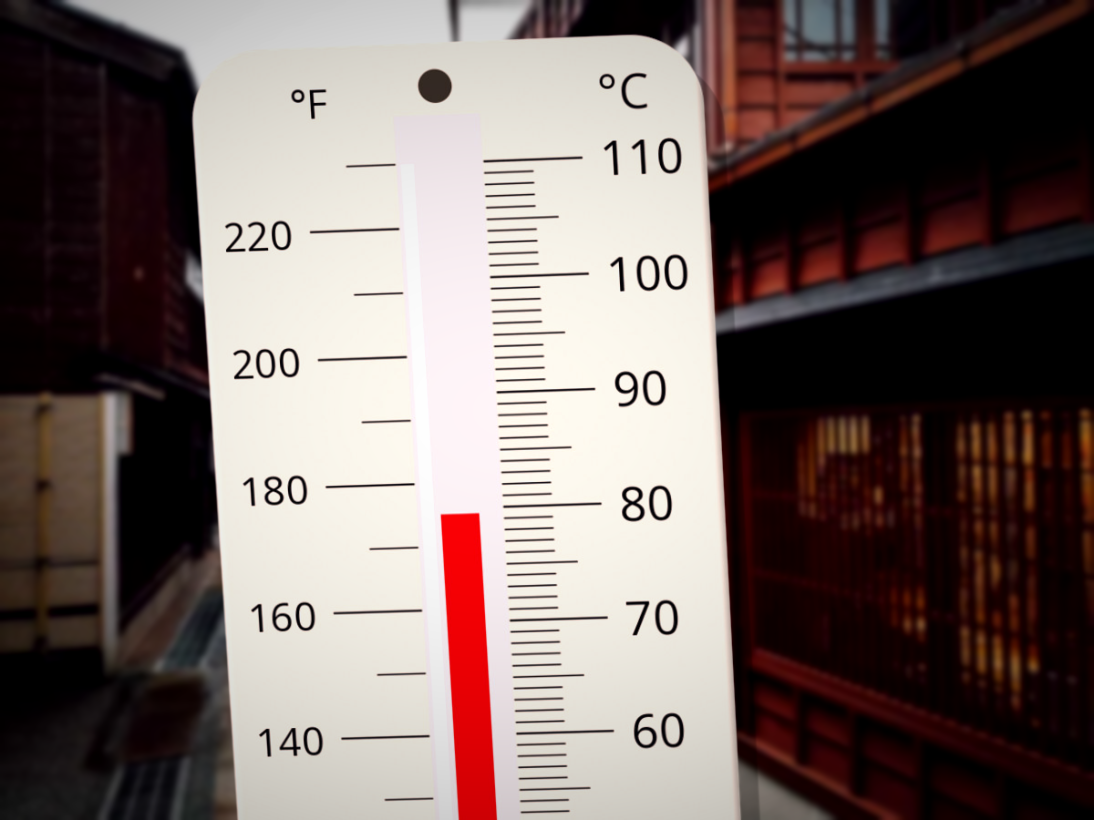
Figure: 79.5 °C
